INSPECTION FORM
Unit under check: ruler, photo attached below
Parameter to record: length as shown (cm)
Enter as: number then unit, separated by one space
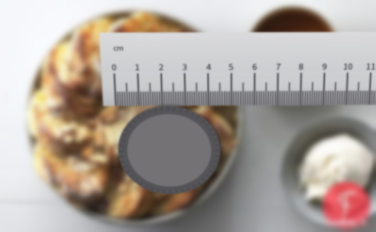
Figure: 4.5 cm
